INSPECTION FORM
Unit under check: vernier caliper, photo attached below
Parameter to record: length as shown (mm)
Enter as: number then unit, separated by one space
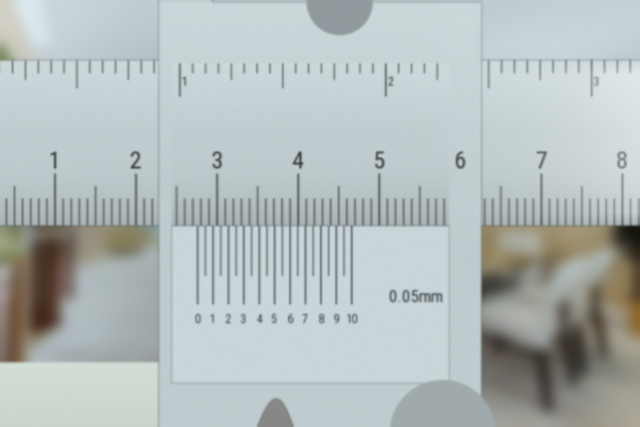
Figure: 27.6 mm
